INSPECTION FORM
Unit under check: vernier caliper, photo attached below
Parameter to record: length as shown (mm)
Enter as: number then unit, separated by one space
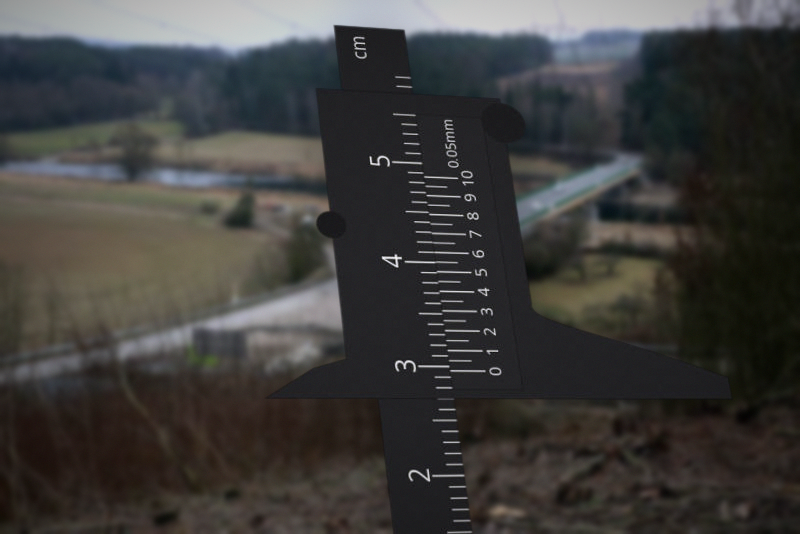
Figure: 29.6 mm
